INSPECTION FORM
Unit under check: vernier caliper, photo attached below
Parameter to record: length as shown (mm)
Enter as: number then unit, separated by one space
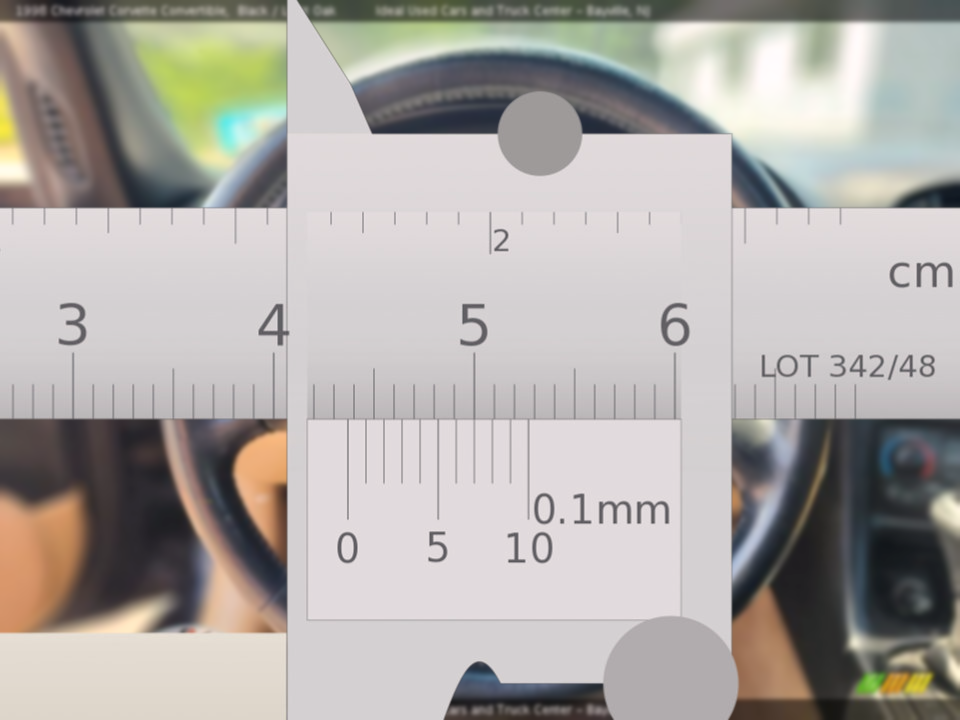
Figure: 43.7 mm
